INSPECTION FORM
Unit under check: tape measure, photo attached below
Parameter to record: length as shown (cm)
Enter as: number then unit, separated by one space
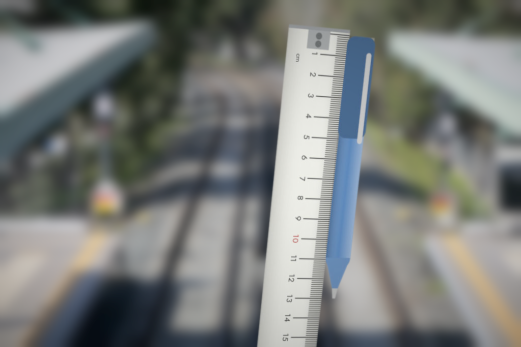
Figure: 13 cm
